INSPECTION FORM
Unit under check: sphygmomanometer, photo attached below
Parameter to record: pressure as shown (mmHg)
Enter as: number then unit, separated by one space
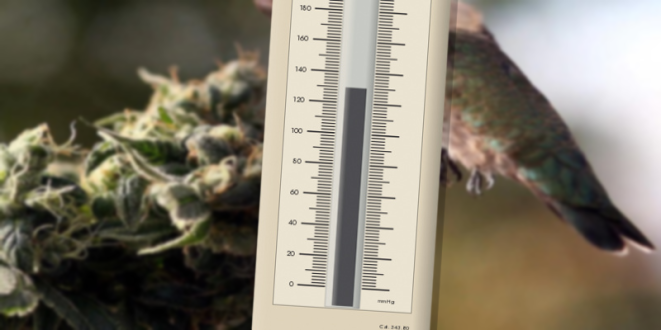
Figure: 130 mmHg
